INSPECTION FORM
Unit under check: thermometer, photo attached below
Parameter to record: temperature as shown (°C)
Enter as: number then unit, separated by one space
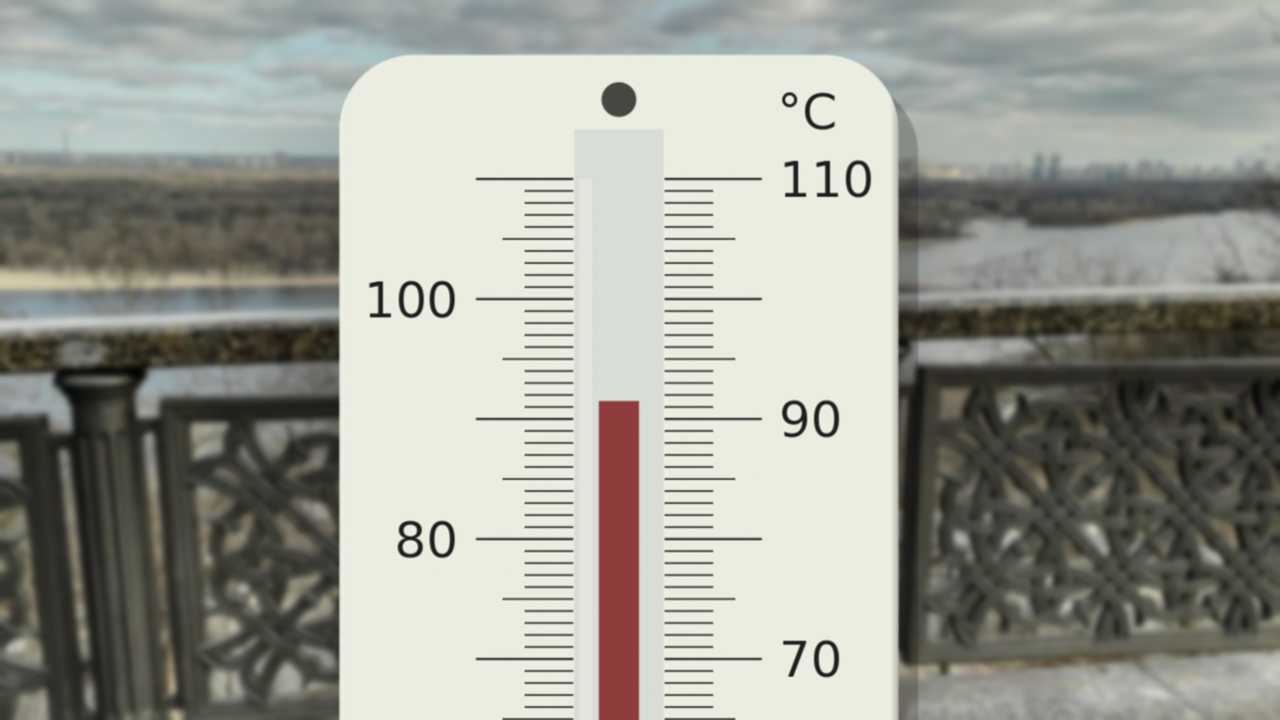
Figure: 91.5 °C
